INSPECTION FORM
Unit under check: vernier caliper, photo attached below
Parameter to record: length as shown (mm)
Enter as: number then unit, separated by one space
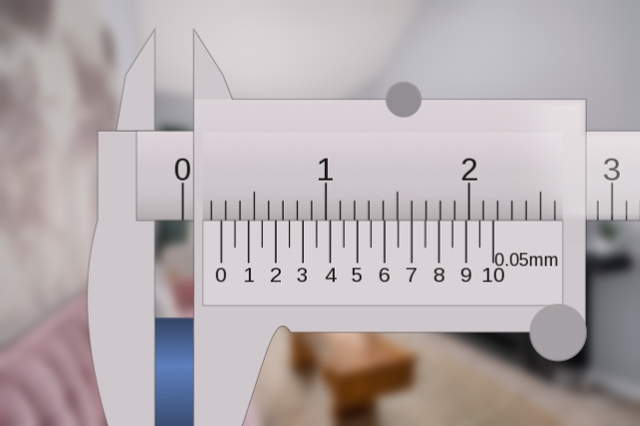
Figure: 2.7 mm
